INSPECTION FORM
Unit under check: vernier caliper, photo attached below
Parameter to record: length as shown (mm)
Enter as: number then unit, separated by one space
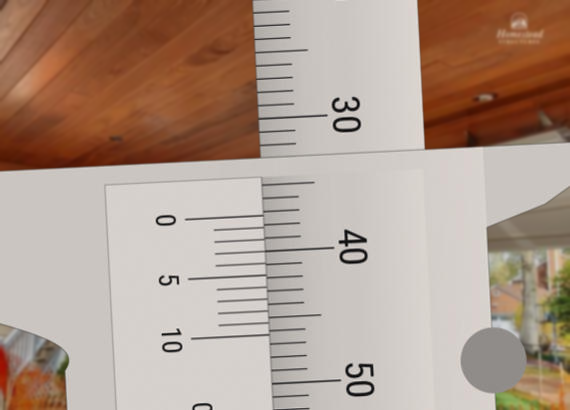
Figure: 37.3 mm
